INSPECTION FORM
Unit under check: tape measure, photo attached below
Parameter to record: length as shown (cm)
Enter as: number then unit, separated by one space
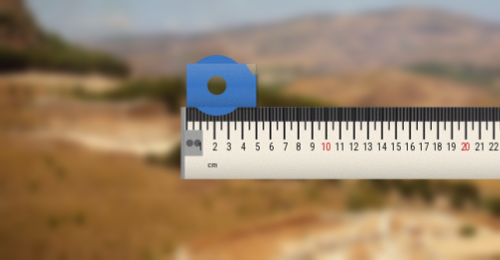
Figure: 5 cm
